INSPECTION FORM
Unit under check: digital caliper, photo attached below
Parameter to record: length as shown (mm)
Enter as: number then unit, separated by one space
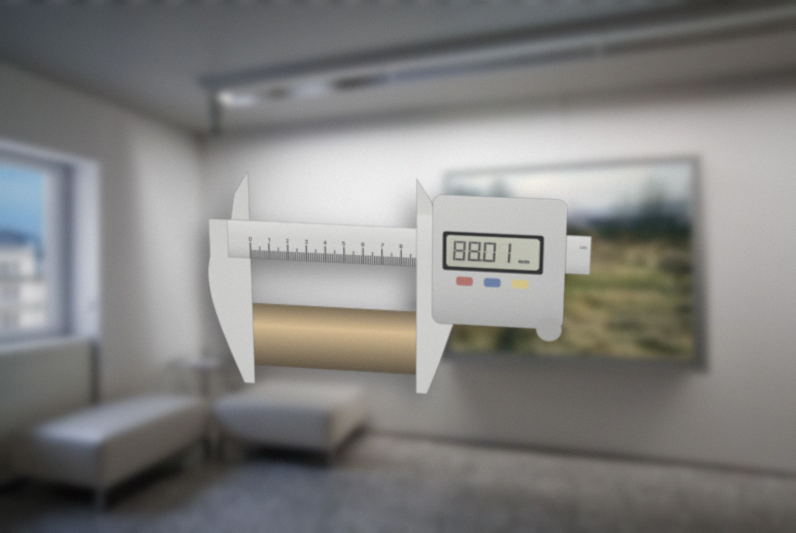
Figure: 88.01 mm
